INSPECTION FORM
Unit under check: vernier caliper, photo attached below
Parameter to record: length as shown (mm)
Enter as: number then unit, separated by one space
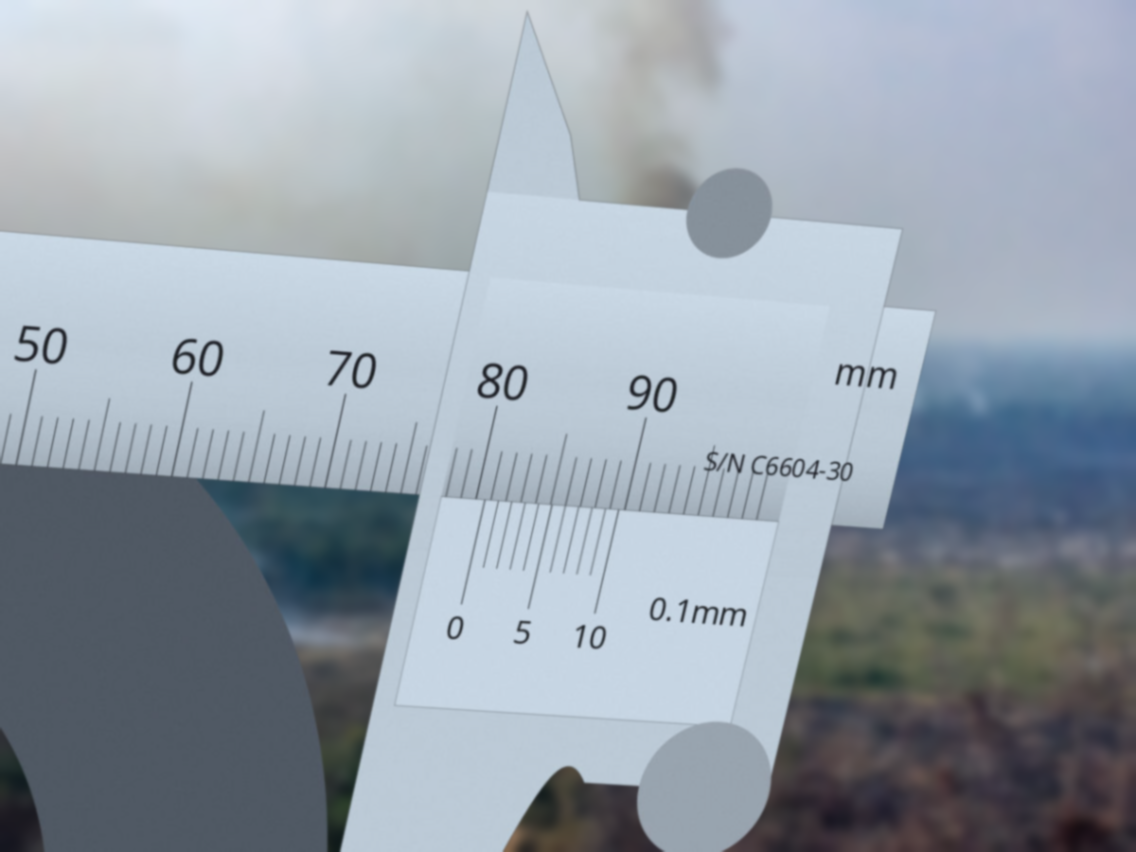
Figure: 80.6 mm
